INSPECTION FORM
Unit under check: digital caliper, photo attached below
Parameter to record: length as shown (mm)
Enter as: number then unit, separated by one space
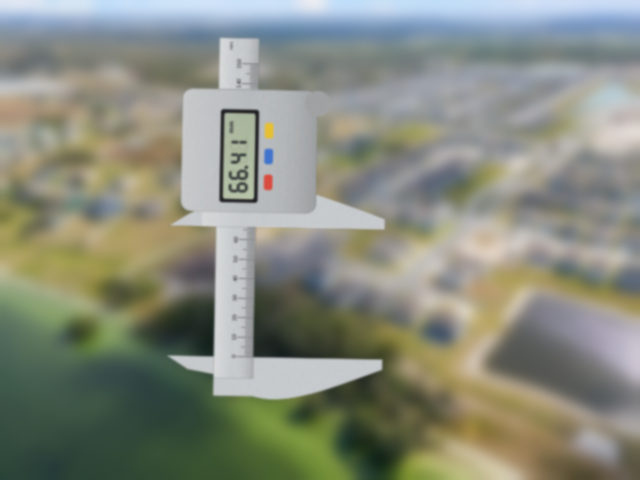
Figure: 66.41 mm
